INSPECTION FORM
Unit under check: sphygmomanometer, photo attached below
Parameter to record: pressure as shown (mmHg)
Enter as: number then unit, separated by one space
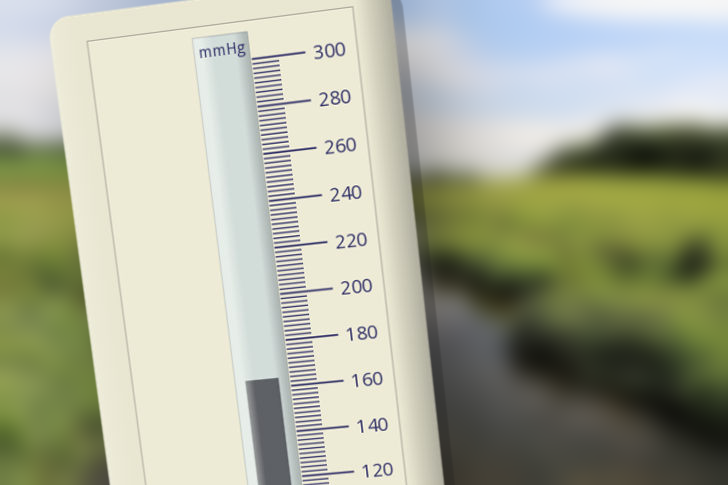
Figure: 164 mmHg
